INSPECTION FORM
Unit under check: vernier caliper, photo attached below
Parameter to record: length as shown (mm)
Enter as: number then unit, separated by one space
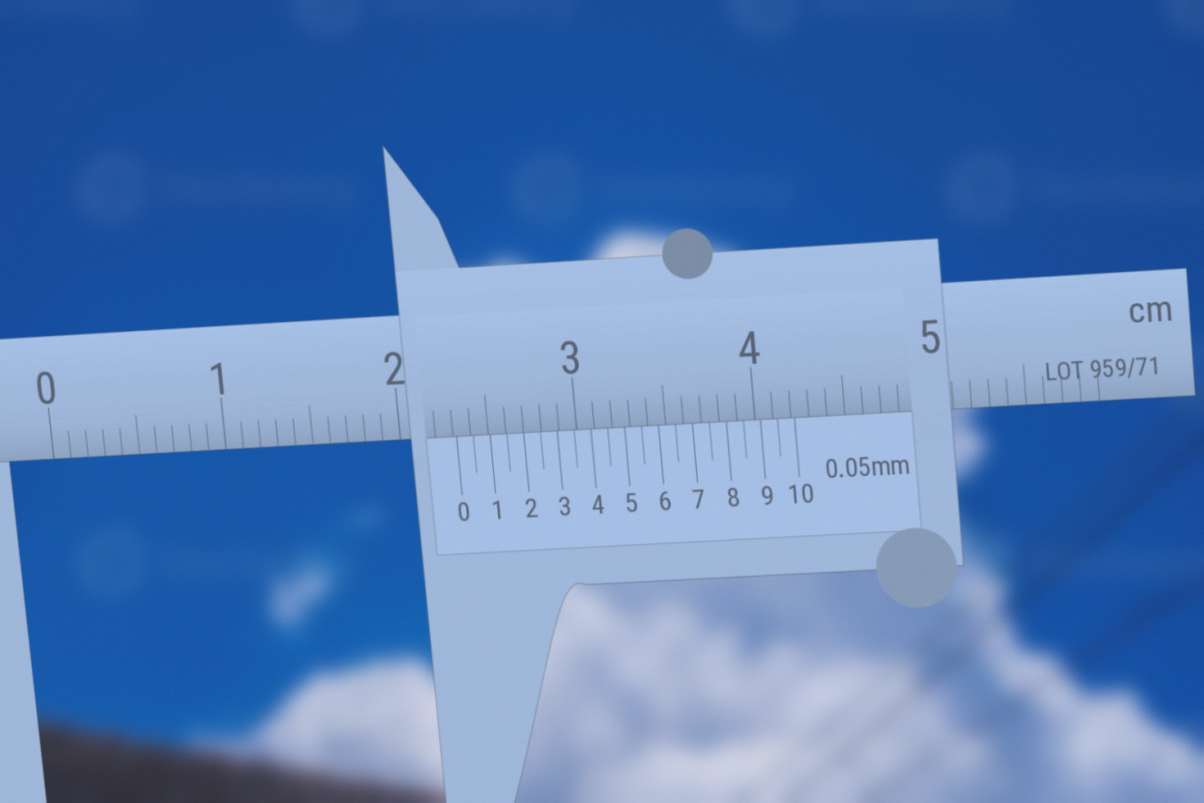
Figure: 23.2 mm
